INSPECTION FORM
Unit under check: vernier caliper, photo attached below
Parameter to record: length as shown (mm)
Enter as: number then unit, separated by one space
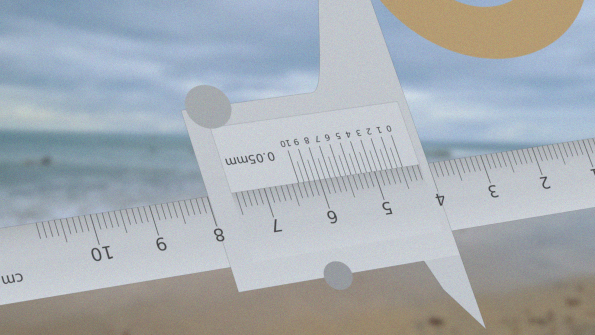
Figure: 44.8 mm
